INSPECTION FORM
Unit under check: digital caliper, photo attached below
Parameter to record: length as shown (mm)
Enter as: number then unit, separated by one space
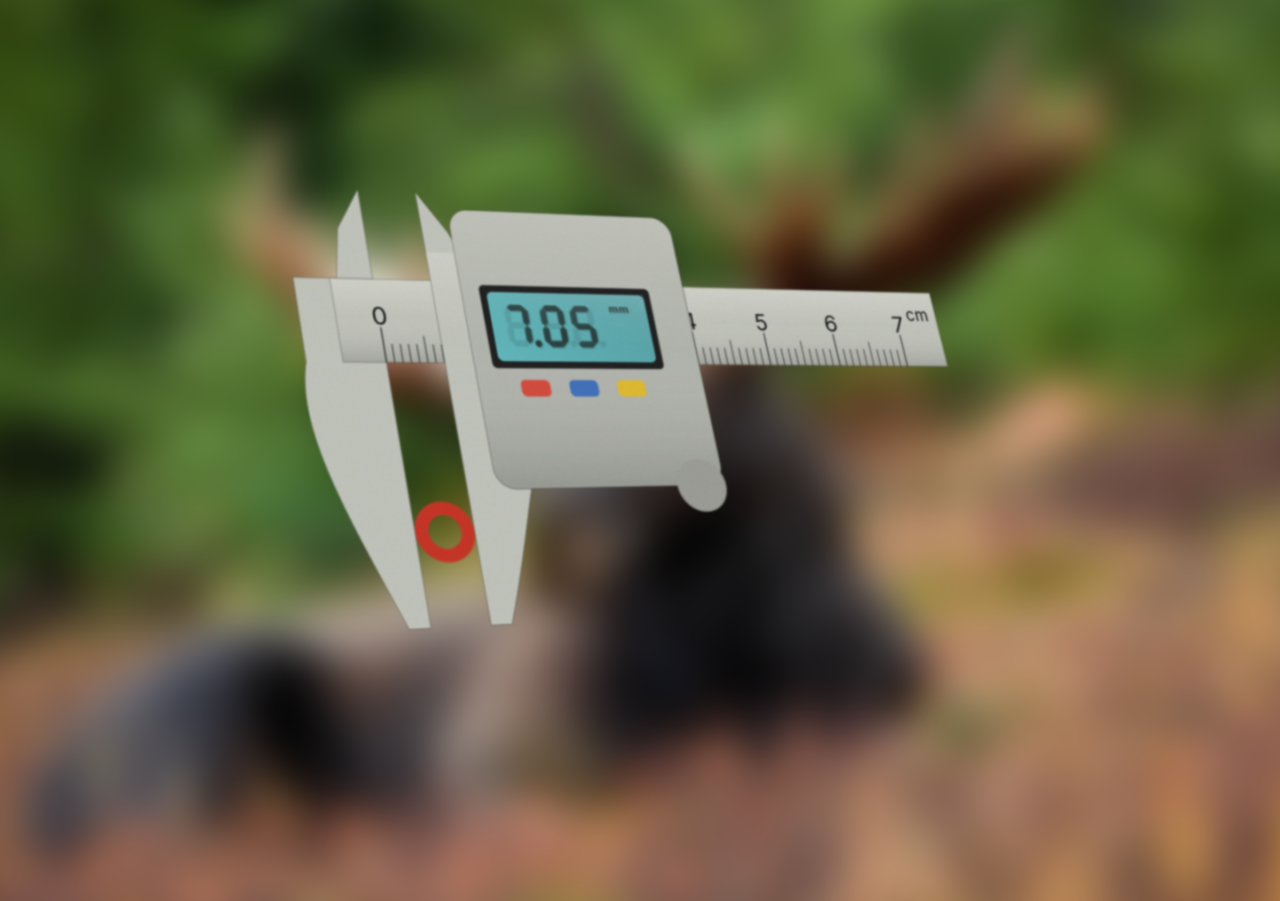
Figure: 7.05 mm
